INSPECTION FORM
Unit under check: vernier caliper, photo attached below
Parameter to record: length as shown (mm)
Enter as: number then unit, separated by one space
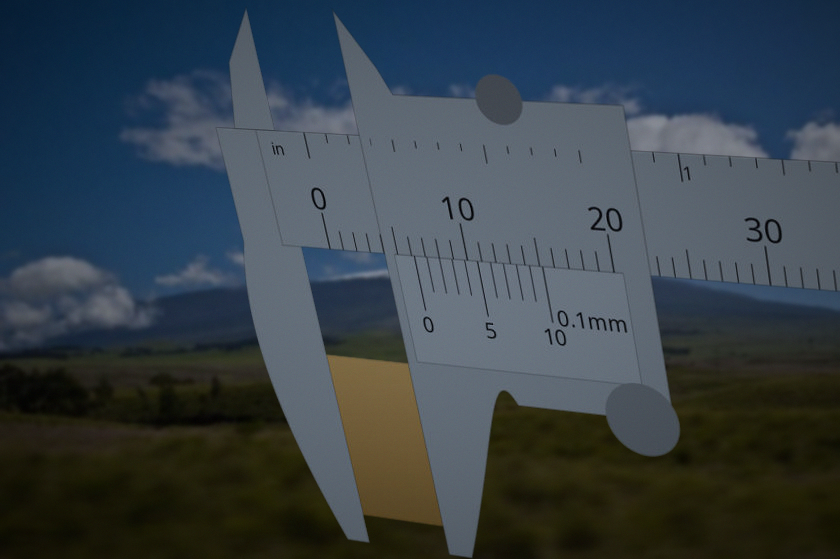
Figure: 6.2 mm
